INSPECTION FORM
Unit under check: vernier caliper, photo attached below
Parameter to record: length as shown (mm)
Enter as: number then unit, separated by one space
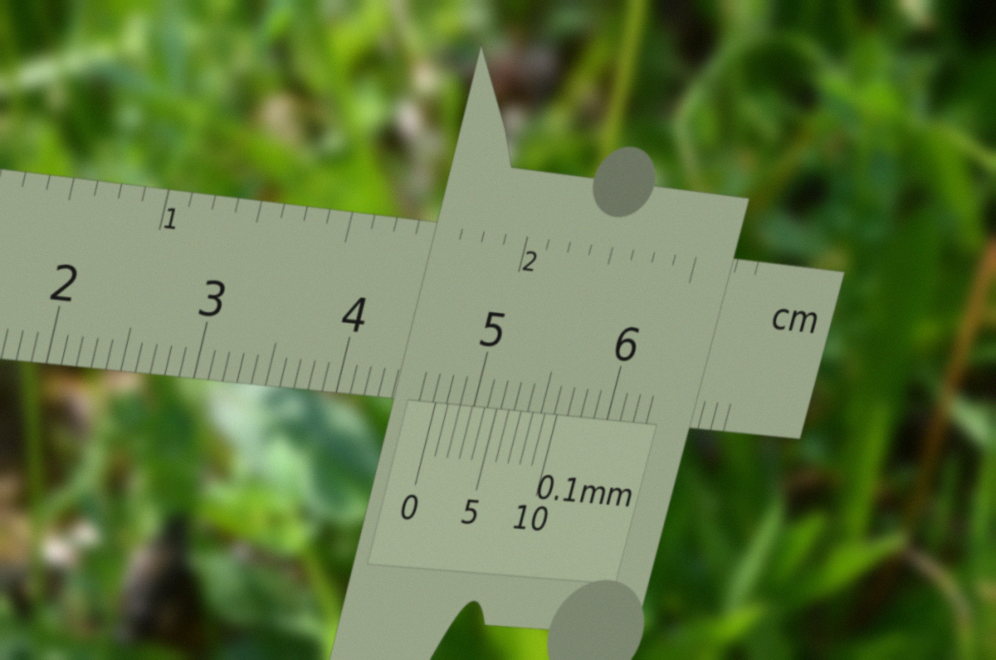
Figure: 47.2 mm
